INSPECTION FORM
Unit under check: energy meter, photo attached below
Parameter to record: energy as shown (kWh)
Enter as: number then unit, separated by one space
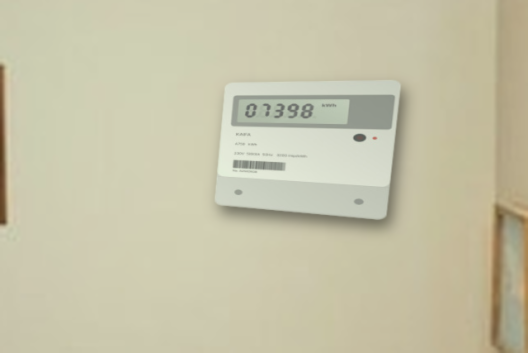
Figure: 7398 kWh
